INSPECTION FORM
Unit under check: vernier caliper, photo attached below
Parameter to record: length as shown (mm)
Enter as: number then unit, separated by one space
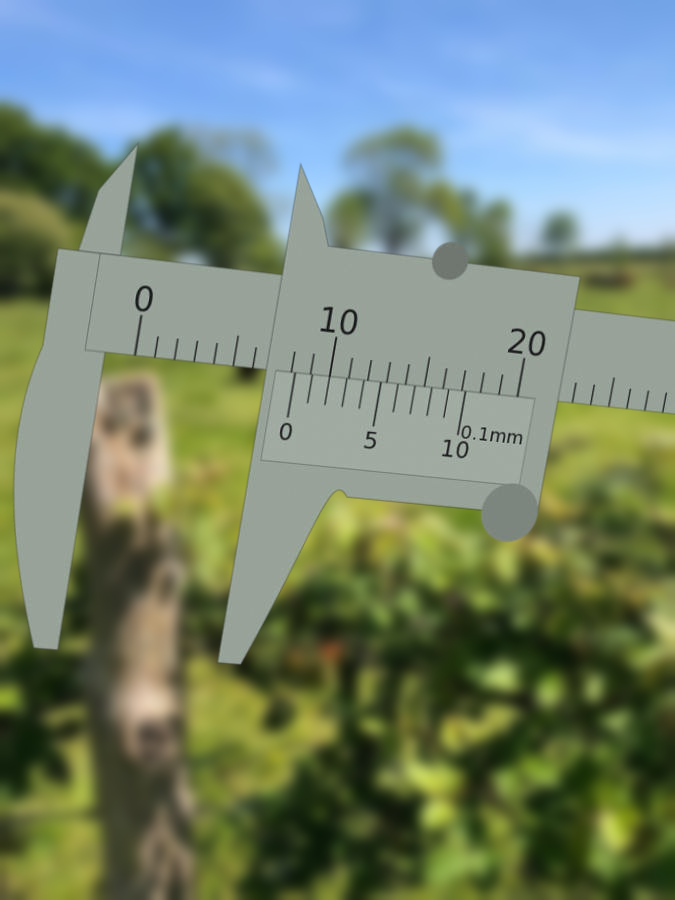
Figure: 8.2 mm
